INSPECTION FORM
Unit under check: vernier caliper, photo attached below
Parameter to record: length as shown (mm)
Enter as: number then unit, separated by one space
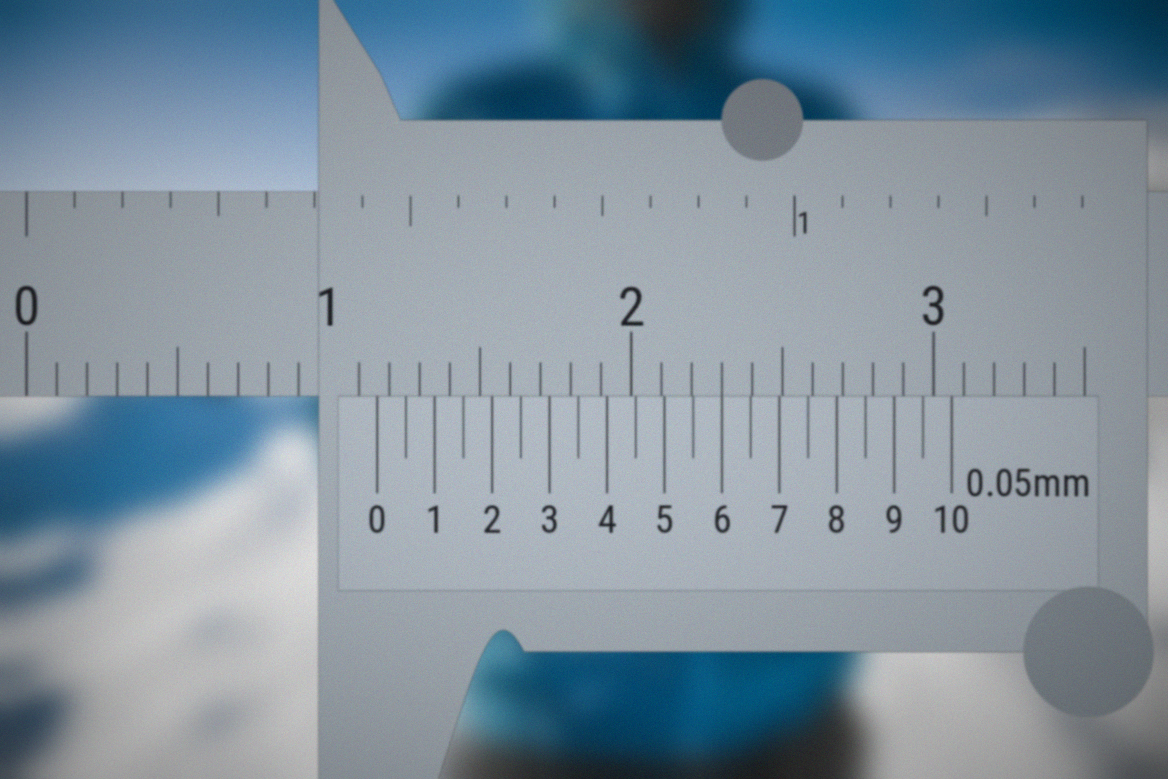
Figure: 11.60 mm
